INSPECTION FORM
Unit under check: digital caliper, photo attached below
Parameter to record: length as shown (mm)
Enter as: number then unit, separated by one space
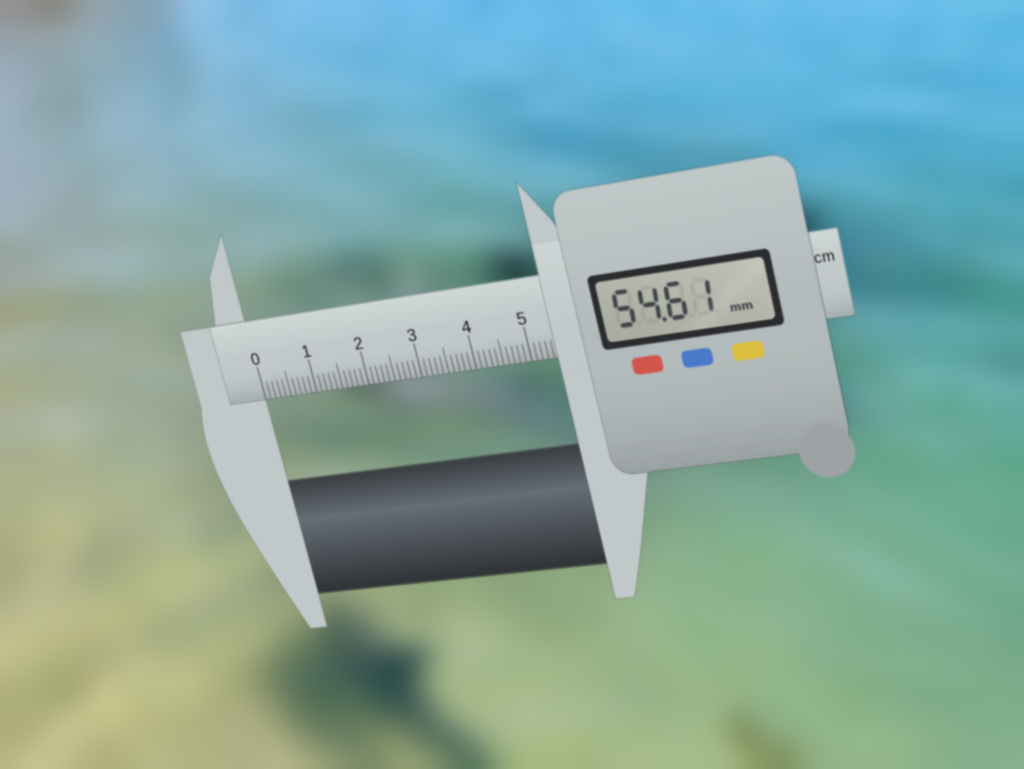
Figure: 54.61 mm
